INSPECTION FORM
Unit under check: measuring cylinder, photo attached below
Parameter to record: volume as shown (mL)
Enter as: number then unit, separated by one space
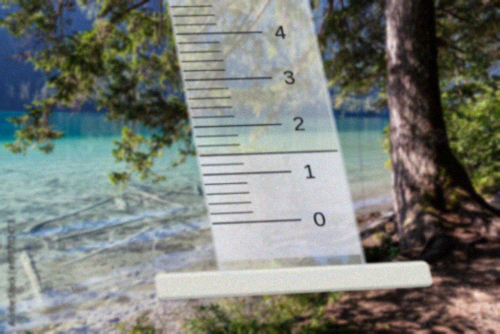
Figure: 1.4 mL
